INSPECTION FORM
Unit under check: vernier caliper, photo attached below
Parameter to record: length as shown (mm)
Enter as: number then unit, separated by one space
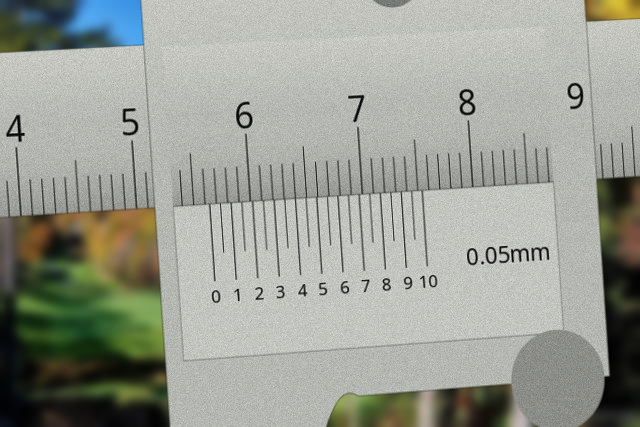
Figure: 56.4 mm
